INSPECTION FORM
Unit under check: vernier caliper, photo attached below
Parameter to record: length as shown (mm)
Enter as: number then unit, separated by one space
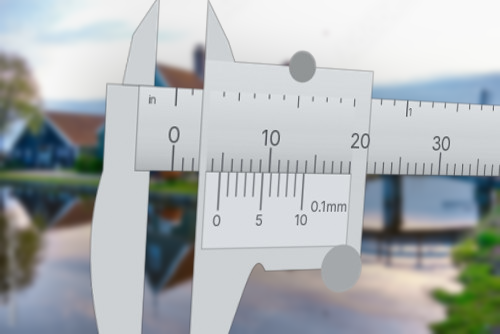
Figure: 4.8 mm
